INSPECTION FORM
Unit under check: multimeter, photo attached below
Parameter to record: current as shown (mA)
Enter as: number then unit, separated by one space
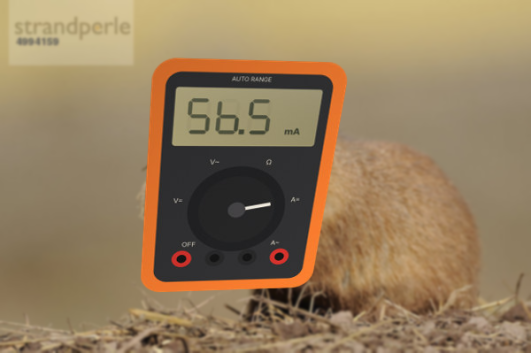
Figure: 56.5 mA
